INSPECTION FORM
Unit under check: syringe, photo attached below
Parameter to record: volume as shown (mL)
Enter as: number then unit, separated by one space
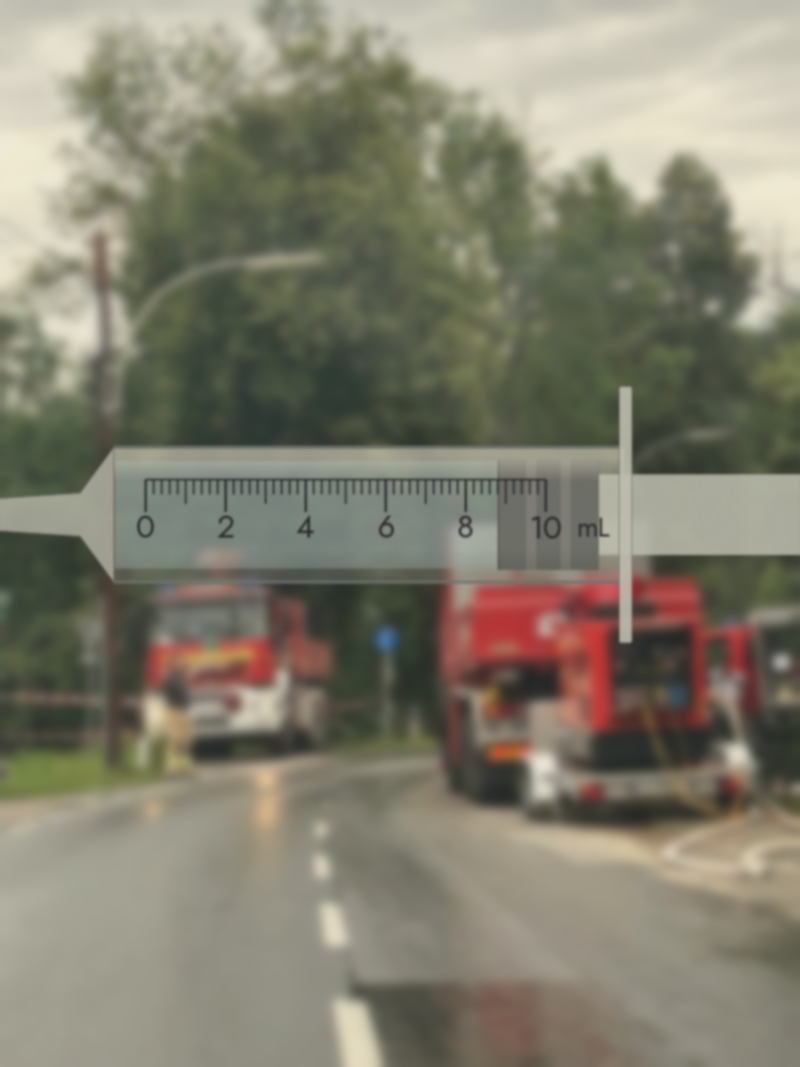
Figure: 8.8 mL
